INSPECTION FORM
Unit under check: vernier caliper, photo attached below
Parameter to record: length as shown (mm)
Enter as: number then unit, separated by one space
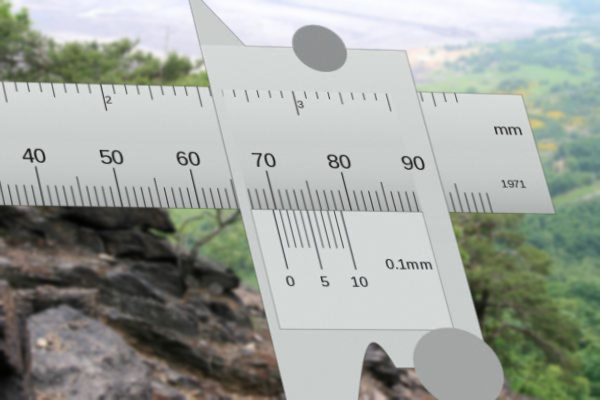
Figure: 69.6 mm
